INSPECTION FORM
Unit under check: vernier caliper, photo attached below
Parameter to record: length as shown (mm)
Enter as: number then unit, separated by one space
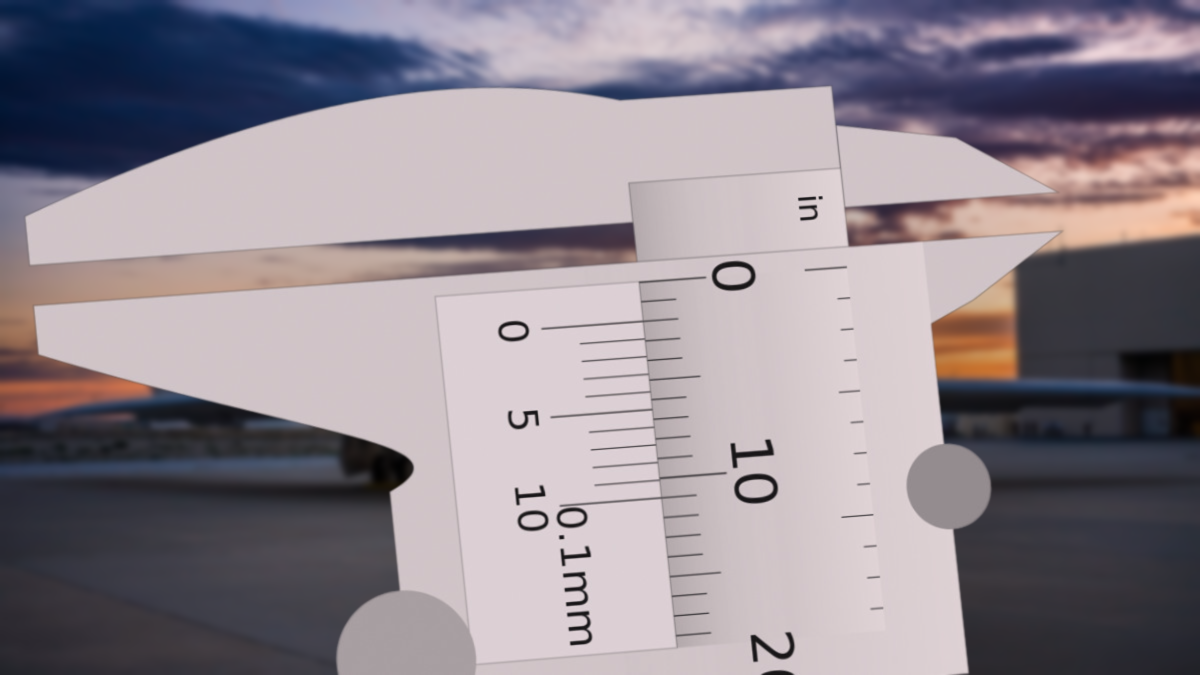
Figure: 2.0 mm
